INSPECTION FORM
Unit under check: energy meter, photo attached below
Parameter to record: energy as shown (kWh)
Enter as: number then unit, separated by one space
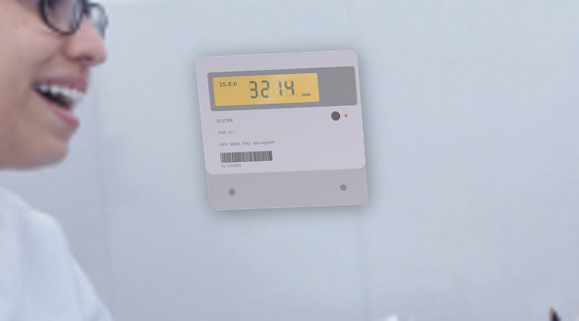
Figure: 3214 kWh
